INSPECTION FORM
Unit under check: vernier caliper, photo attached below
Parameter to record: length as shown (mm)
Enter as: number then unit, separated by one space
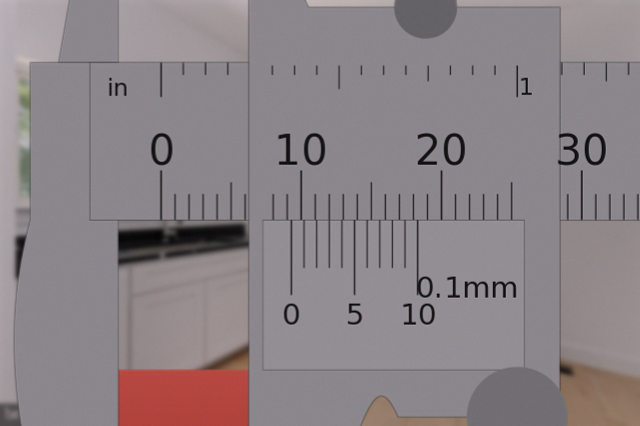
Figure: 9.3 mm
